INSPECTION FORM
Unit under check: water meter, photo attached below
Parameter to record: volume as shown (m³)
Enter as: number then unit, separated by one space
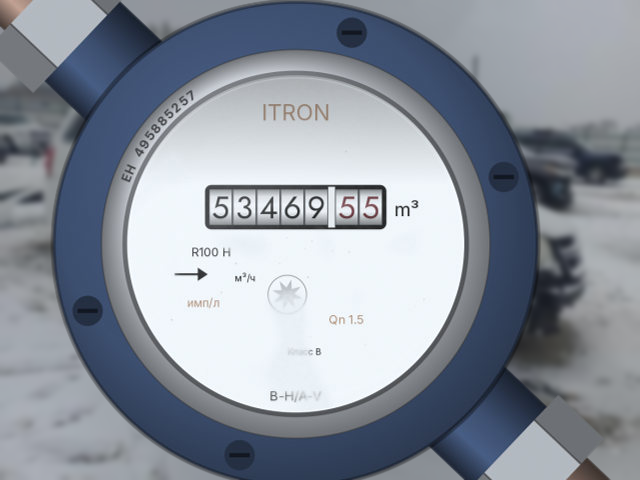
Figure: 53469.55 m³
